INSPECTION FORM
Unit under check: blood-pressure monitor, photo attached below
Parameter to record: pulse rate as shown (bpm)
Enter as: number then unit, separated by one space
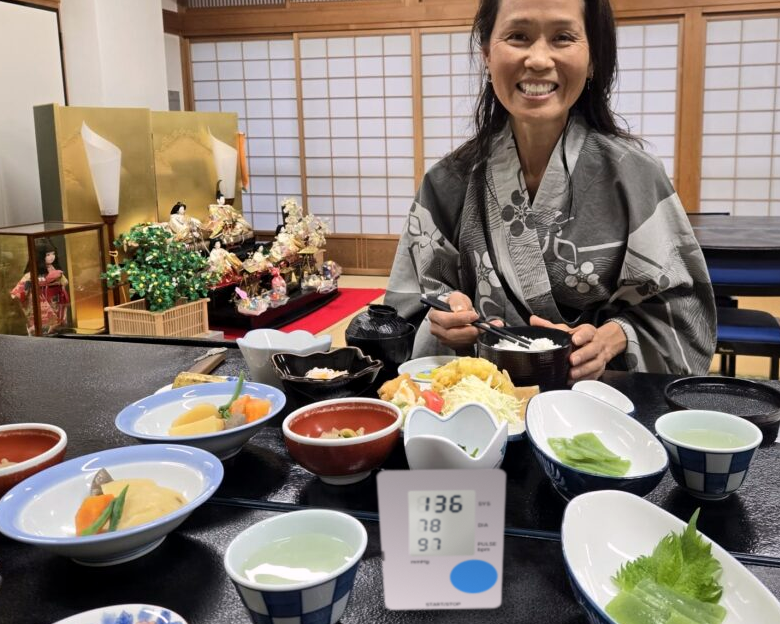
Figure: 97 bpm
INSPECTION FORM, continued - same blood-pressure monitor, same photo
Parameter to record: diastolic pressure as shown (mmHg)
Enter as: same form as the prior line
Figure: 78 mmHg
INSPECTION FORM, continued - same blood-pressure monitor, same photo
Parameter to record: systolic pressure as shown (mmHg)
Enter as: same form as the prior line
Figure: 136 mmHg
